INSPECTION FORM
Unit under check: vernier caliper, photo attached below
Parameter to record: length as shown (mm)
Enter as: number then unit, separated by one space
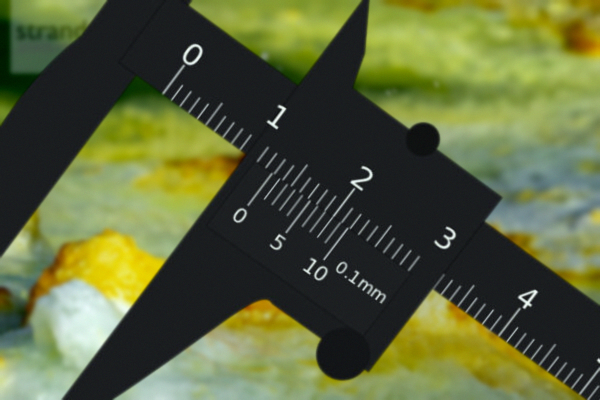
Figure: 12.8 mm
